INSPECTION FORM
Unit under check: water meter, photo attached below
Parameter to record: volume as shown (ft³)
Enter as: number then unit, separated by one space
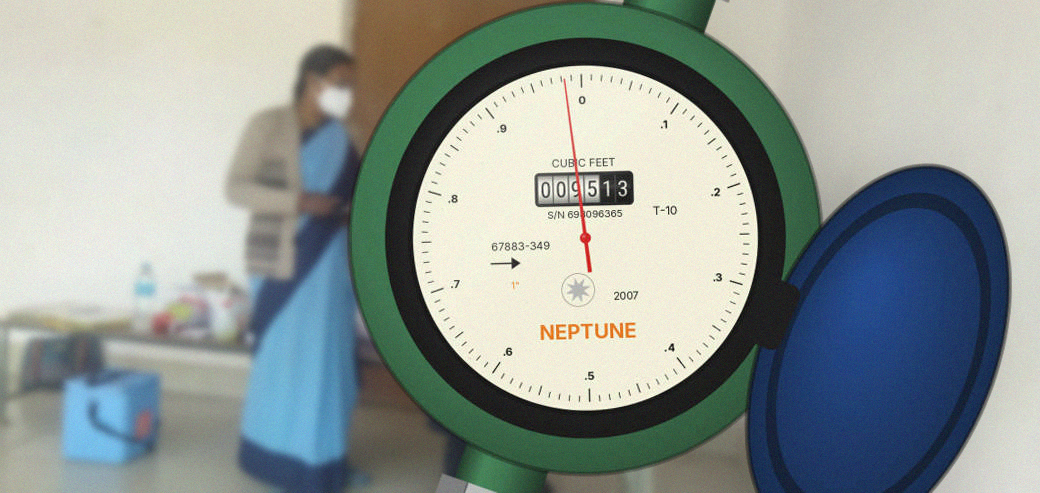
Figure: 9512.98 ft³
